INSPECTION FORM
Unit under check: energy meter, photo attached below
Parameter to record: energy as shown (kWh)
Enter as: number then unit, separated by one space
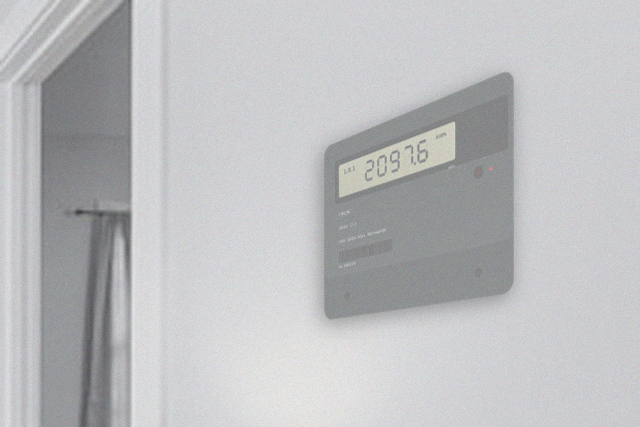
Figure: 2097.6 kWh
